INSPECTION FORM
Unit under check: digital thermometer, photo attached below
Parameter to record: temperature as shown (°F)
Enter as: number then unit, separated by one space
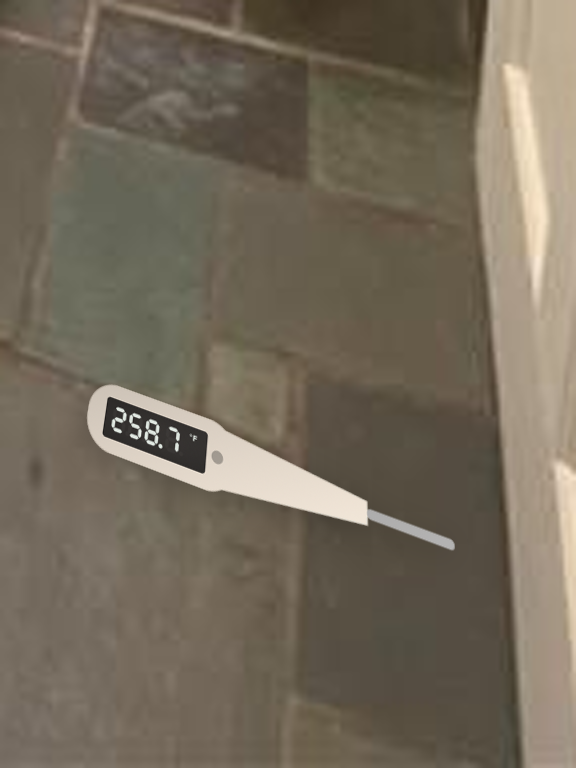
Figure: 258.7 °F
